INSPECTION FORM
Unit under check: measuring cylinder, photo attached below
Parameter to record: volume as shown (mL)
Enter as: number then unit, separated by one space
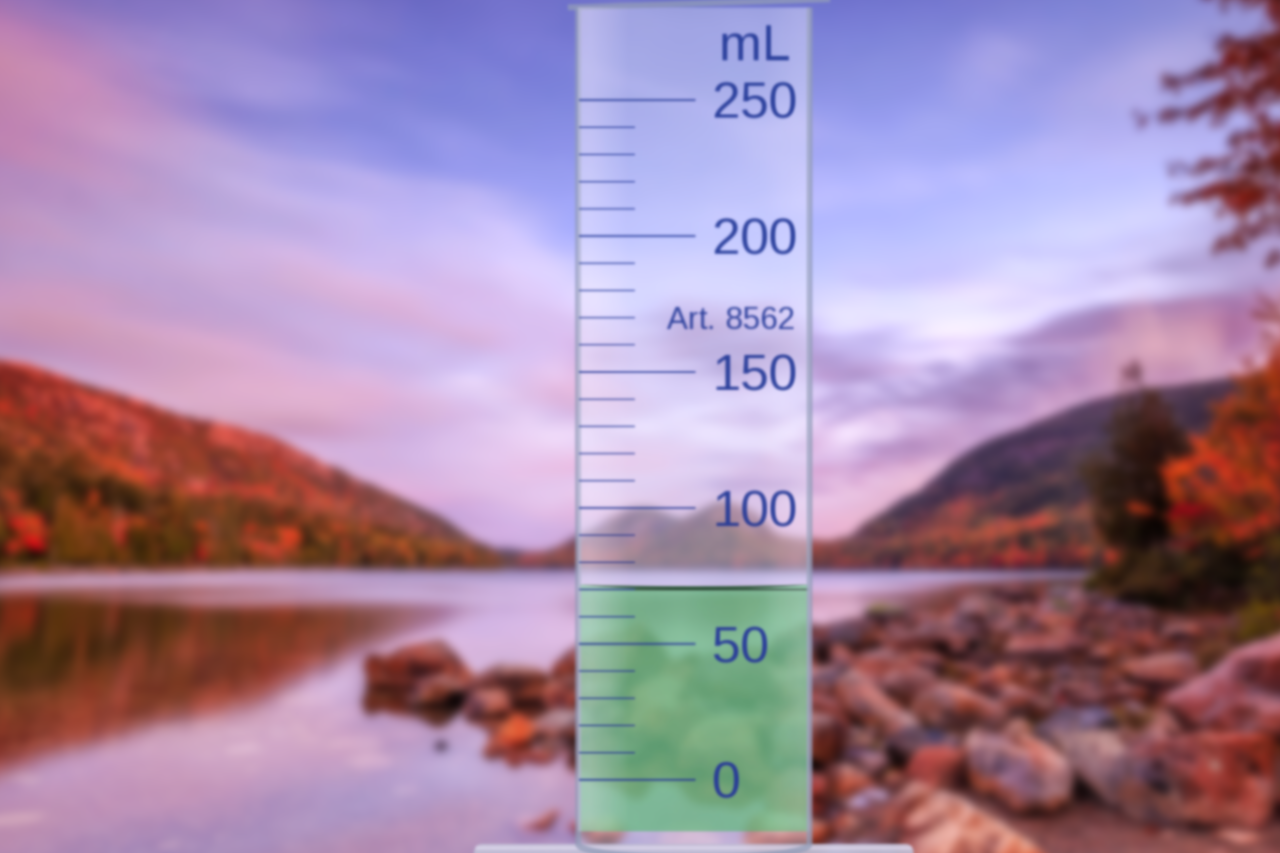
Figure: 70 mL
